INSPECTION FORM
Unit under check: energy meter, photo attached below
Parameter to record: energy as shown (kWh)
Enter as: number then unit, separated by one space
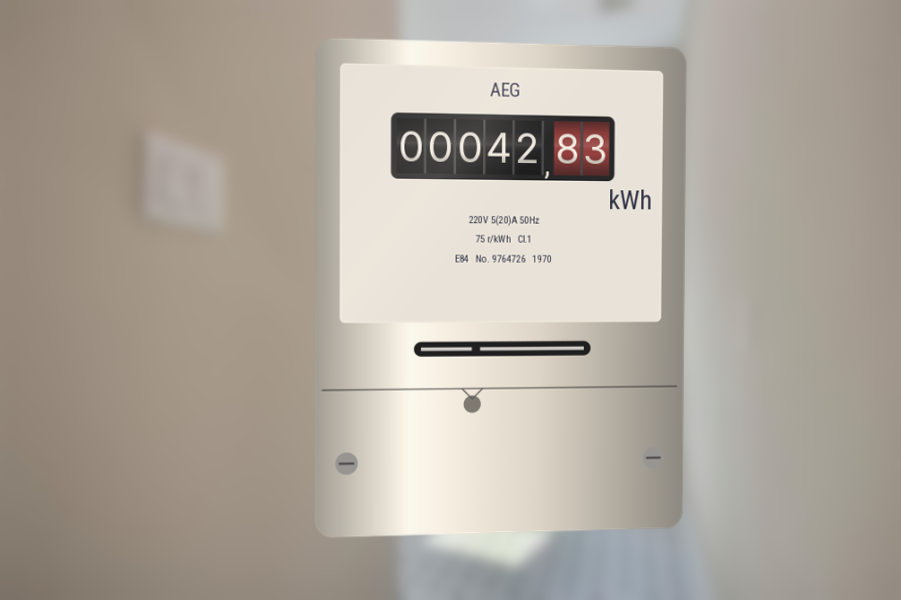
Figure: 42.83 kWh
